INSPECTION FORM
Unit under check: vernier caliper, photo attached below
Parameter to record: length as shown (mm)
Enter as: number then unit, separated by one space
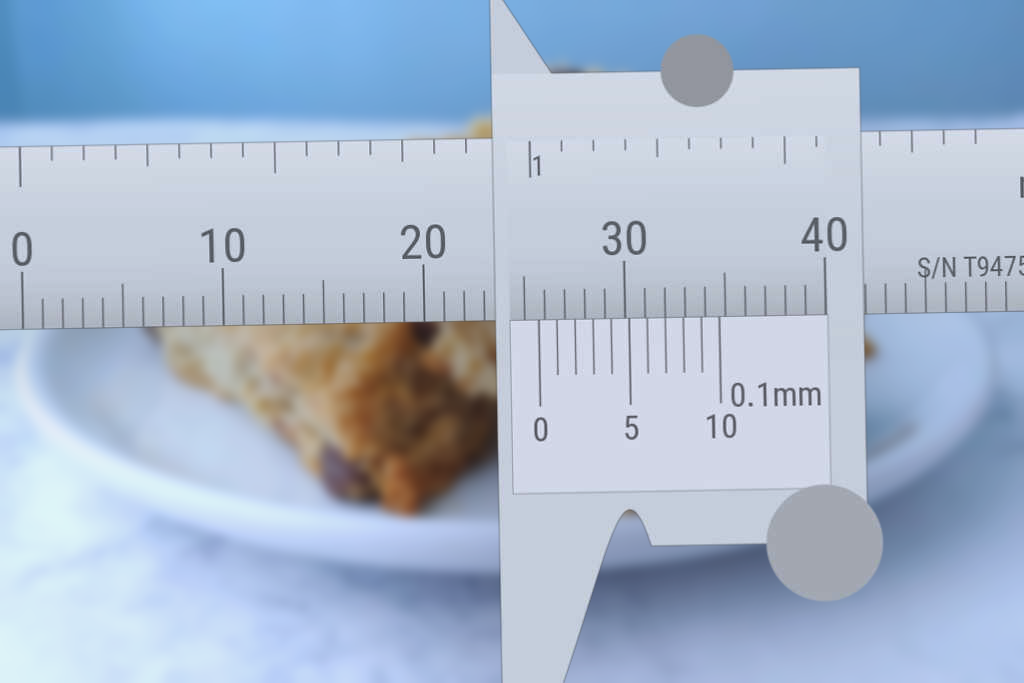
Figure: 25.7 mm
